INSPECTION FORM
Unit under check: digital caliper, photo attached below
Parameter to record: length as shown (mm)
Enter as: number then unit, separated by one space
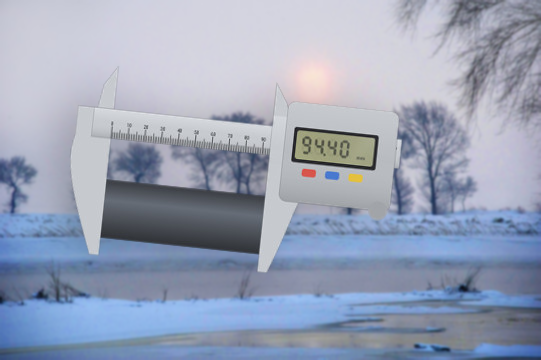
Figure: 94.40 mm
